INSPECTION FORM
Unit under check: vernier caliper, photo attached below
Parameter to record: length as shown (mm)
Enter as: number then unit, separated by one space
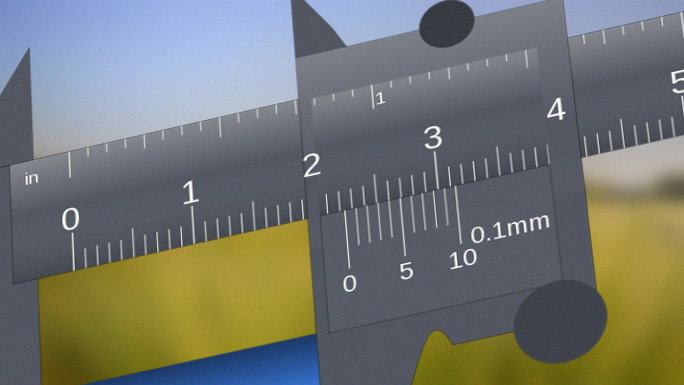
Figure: 22.4 mm
